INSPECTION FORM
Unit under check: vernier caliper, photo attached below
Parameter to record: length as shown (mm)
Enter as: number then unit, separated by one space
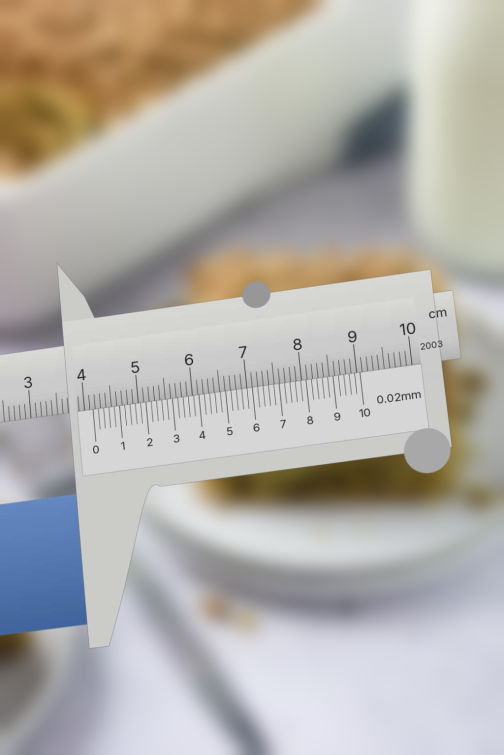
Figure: 41.6 mm
